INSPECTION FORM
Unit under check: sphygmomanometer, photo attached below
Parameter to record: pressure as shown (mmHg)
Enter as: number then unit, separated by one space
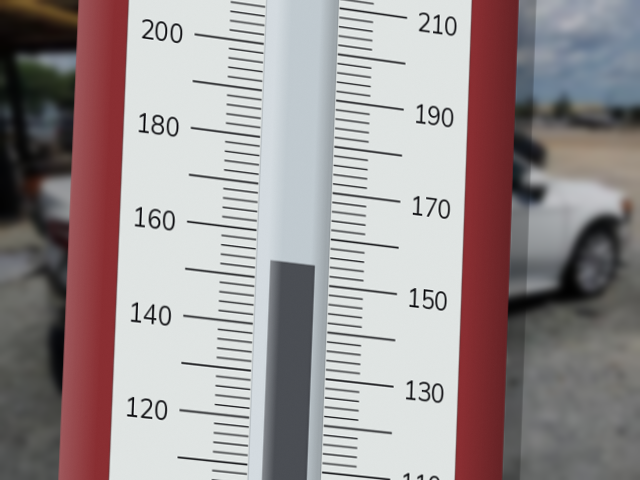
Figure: 154 mmHg
